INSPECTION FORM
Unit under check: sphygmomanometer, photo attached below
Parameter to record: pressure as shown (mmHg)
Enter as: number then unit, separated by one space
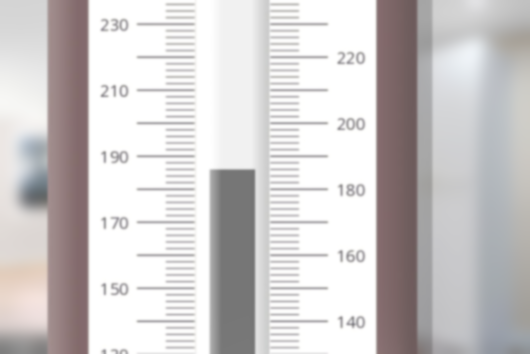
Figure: 186 mmHg
